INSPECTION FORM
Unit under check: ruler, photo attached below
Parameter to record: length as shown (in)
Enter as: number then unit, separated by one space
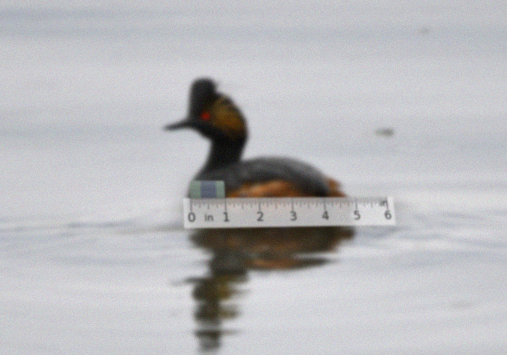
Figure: 1 in
